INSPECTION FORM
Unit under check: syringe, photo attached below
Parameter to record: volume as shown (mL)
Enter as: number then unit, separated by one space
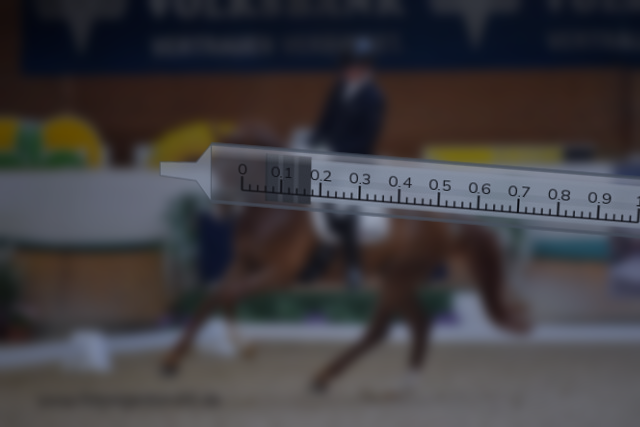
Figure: 0.06 mL
